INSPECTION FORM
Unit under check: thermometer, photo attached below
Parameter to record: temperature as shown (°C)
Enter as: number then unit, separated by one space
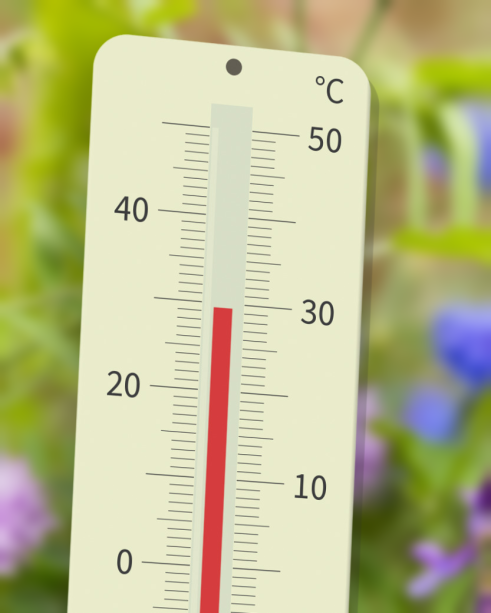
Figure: 29.5 °C
